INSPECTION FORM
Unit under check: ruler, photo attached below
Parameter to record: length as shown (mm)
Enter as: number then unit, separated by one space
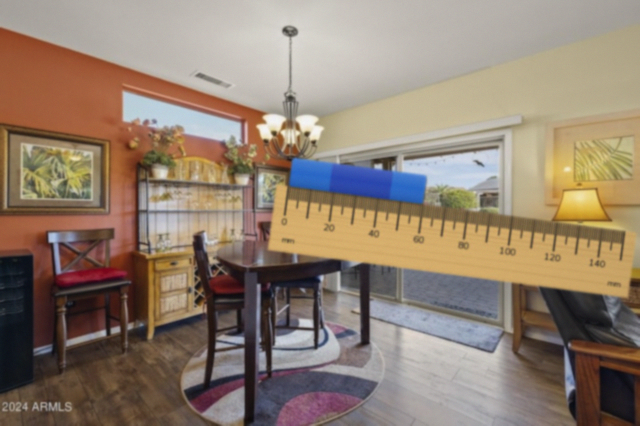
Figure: 60 mm
